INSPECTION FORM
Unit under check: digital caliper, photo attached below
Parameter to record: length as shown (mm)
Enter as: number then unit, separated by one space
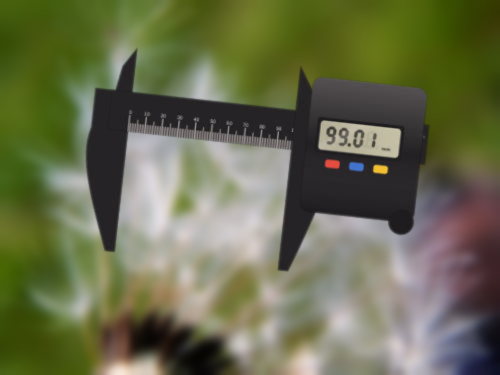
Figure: 99.01 mm
